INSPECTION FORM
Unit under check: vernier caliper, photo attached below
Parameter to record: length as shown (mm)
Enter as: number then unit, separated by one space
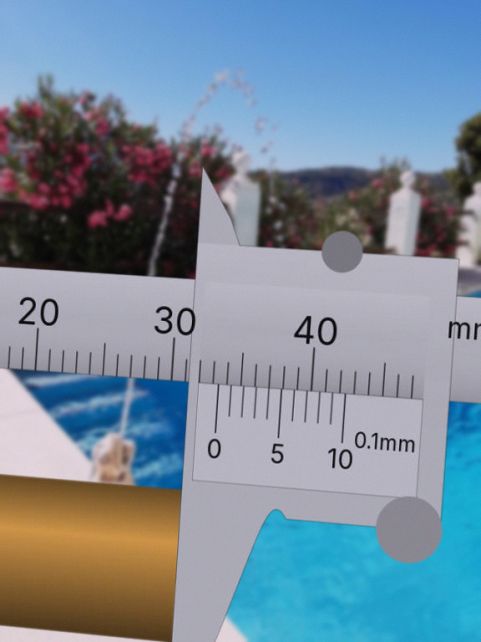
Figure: 33.4 mm
